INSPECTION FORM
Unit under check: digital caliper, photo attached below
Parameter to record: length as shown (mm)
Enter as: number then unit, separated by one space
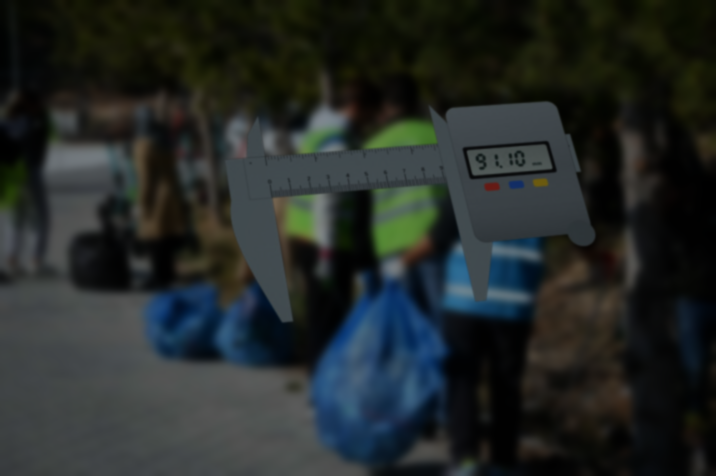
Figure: 91.10 mm
